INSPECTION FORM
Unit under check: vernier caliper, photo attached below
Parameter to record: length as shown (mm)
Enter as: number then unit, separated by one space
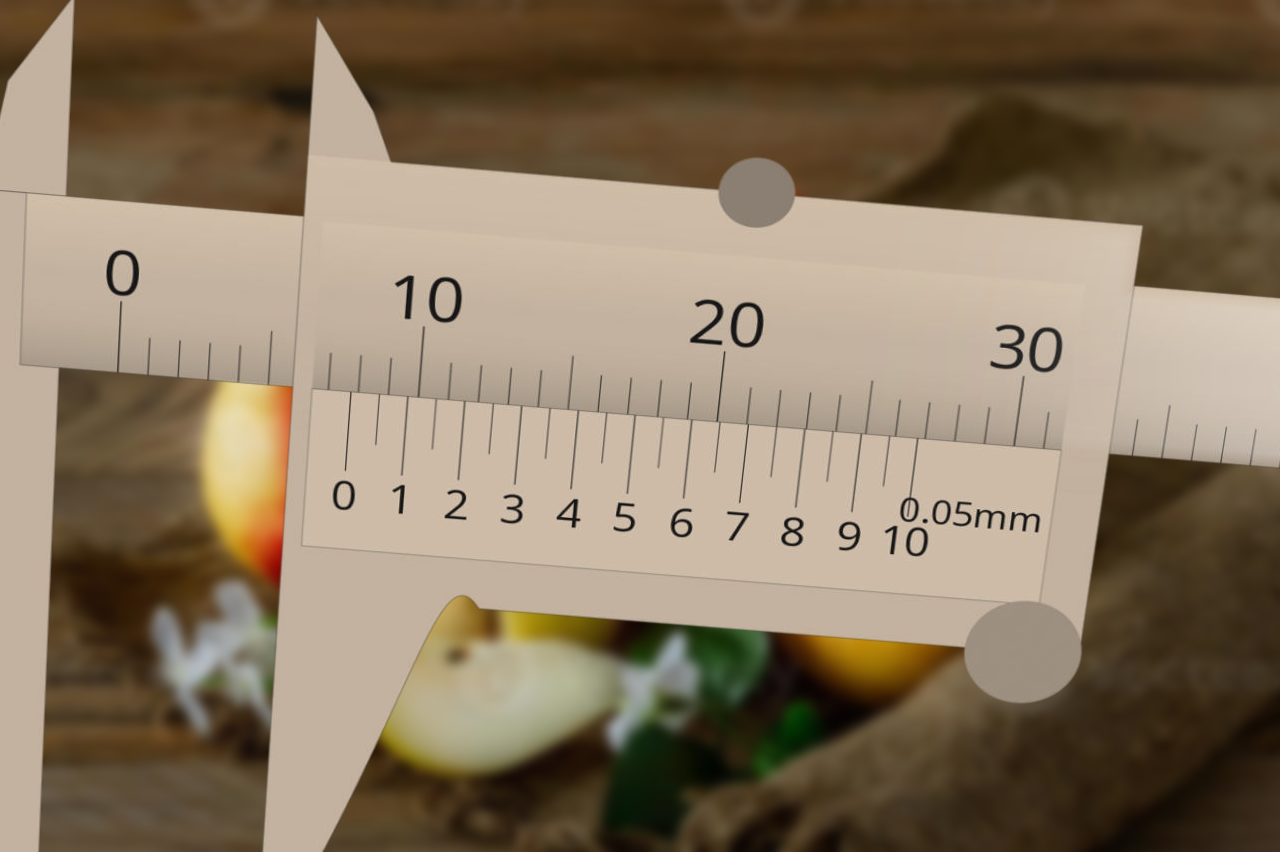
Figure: 7.75 mm
